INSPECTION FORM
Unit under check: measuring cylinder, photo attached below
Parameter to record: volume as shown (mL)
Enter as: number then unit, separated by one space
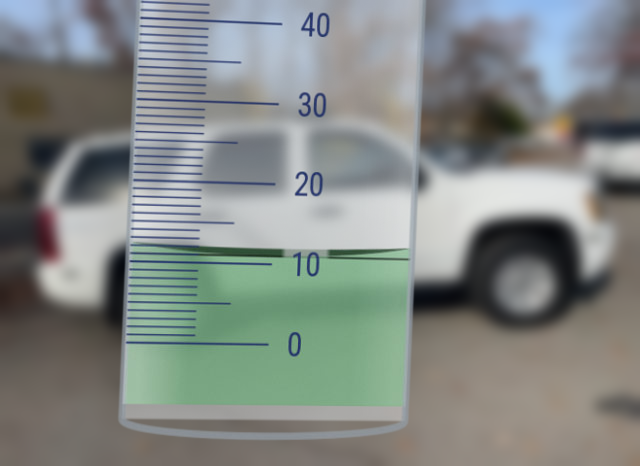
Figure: 11 mL
